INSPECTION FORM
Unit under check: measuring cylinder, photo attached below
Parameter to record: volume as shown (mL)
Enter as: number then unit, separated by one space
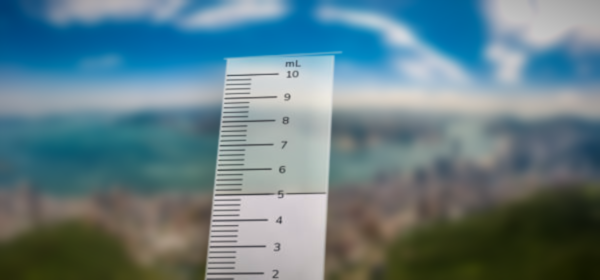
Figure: 5 mL
